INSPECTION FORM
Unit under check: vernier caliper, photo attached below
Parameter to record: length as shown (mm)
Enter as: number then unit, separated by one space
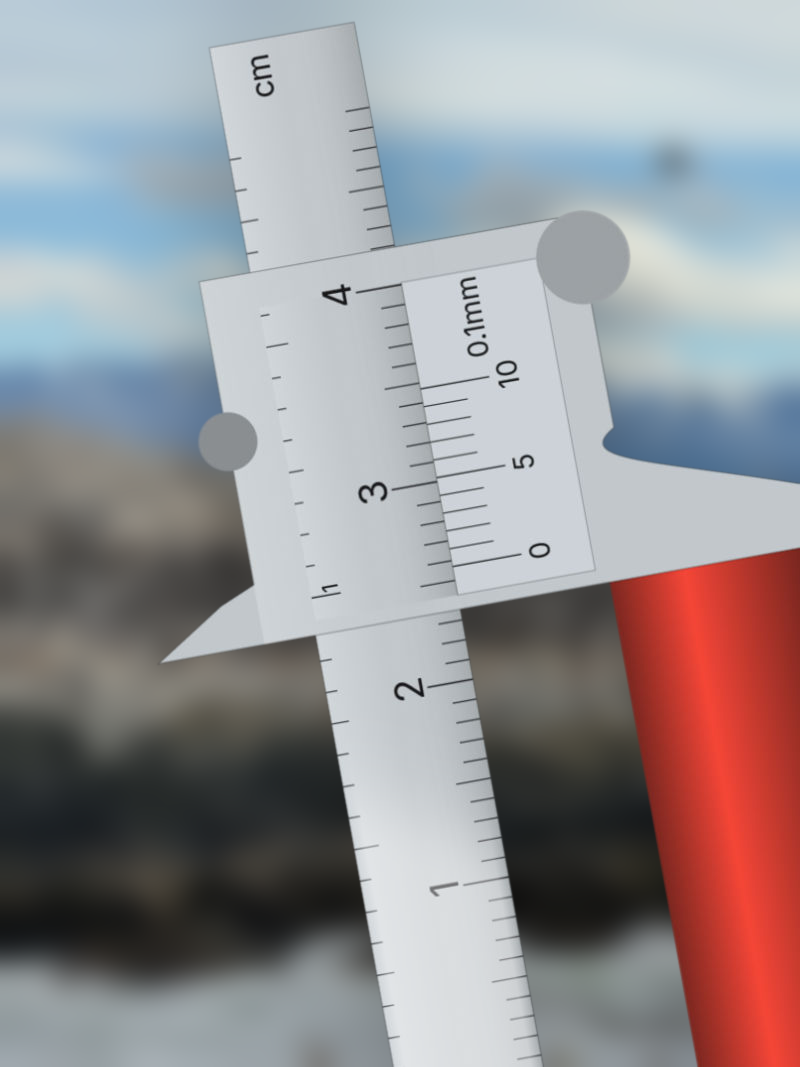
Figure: 25.7 mm
